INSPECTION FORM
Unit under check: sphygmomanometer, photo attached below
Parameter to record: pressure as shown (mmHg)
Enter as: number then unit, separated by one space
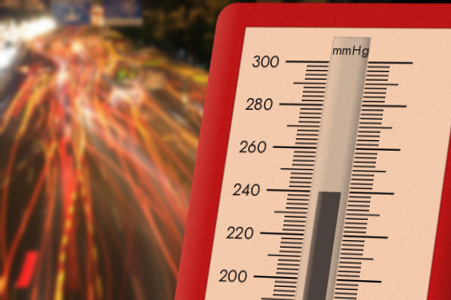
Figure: 240 mmHg
